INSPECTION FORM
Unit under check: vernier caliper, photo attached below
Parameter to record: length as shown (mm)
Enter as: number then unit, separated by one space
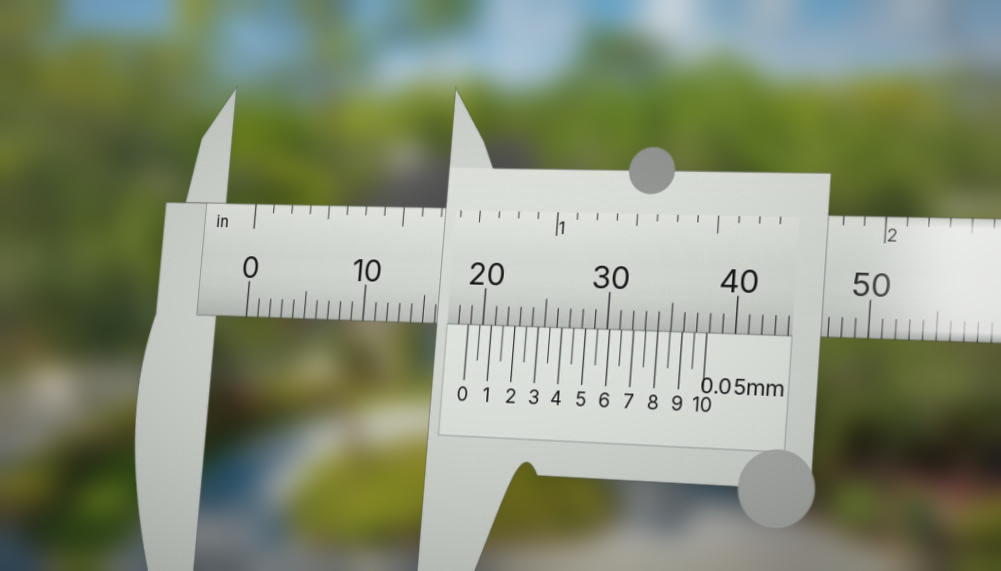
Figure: 18.8 mm
